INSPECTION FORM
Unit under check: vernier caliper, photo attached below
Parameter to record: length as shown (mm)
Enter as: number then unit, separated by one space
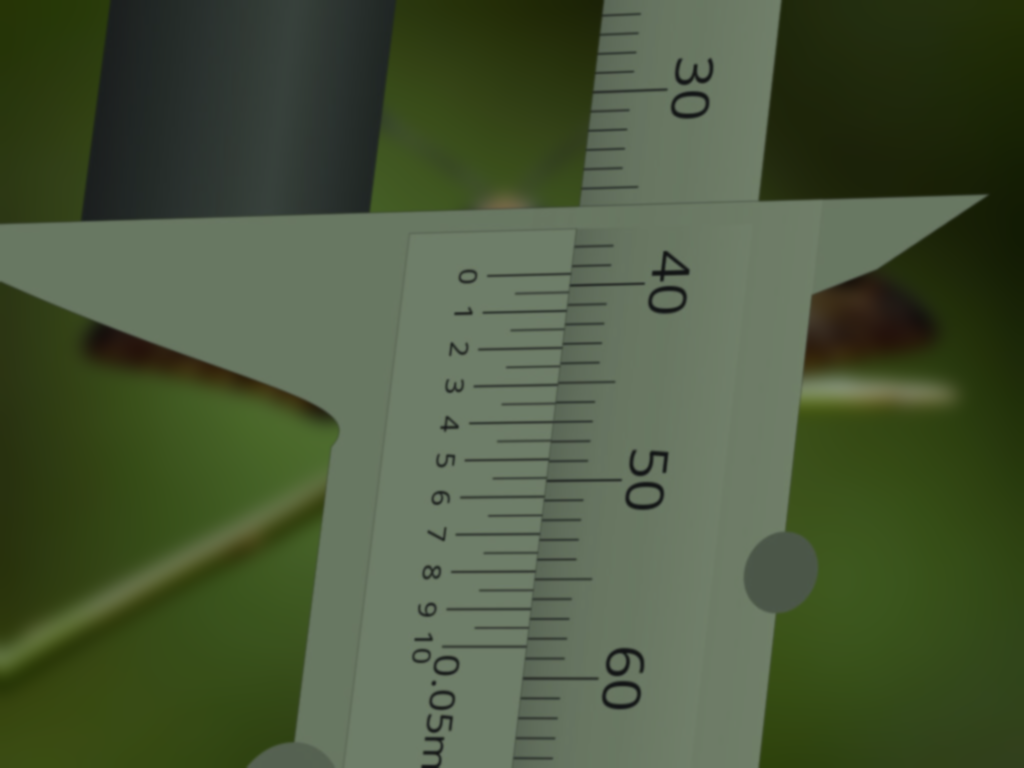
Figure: 39.4 mm
